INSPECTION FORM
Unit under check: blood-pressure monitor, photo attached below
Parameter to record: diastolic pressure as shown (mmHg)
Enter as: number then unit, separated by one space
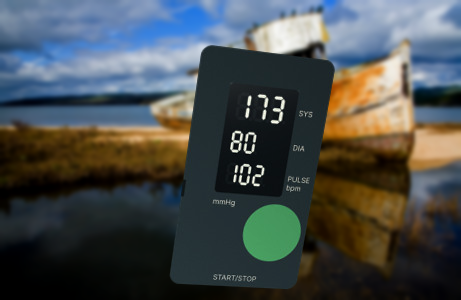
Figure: 80 mmHg
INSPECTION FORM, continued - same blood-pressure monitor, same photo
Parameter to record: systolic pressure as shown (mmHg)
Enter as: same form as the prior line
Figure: 173 mmHg
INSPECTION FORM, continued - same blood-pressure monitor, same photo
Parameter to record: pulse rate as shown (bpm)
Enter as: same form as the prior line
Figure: 102 bpm
